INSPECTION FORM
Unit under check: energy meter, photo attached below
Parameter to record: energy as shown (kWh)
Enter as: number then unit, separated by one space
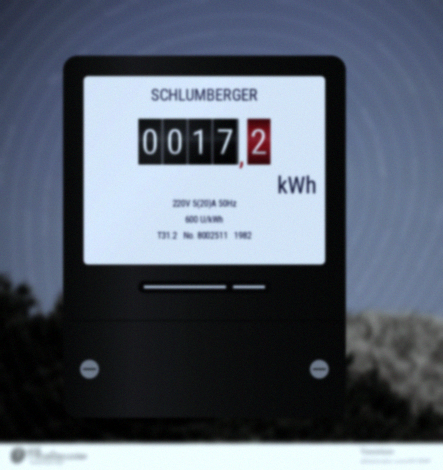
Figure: 17.2 kWh
